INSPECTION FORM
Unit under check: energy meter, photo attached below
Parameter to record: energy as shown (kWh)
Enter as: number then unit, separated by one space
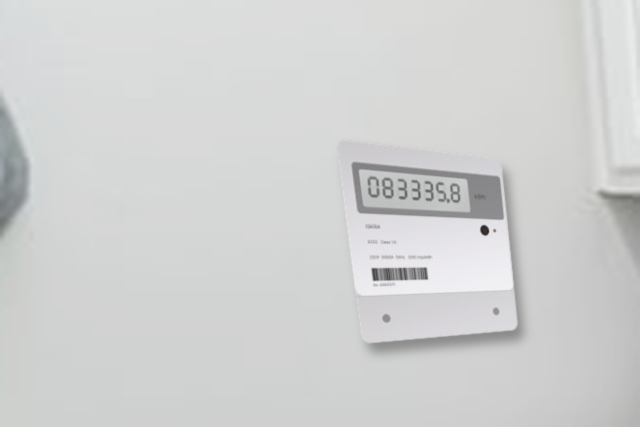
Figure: 83335.8 kWh
